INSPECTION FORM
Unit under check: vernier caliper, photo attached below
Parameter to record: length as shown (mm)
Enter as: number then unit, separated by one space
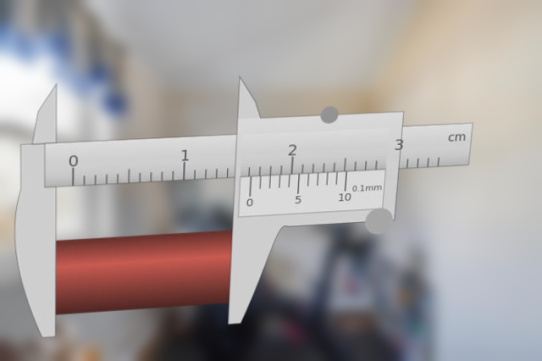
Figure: 16.2 mm
